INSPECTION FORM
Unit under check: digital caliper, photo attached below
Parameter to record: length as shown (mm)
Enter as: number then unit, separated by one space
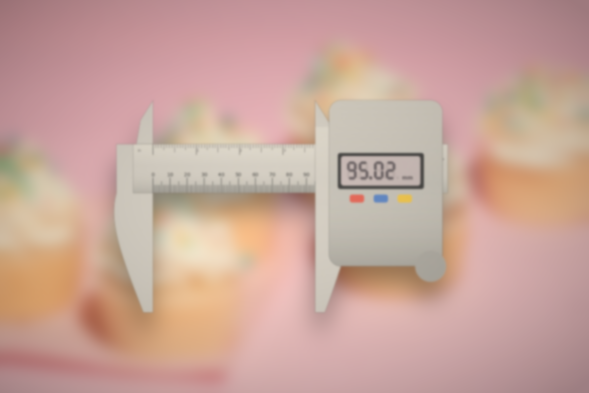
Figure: 95.02 mm
